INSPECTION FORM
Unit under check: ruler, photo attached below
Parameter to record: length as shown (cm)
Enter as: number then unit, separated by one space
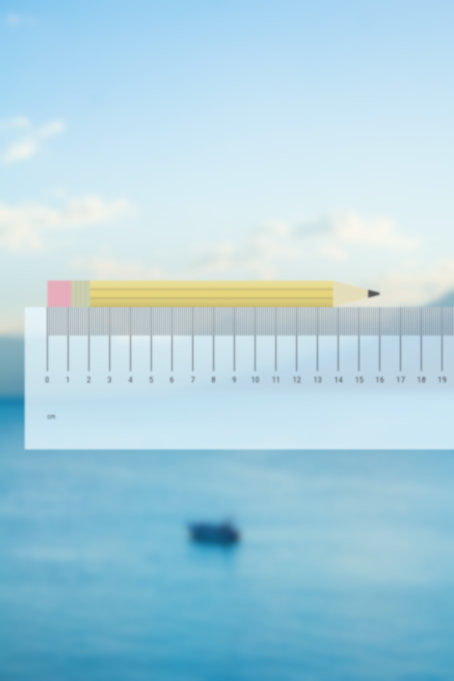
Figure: 16 cm
